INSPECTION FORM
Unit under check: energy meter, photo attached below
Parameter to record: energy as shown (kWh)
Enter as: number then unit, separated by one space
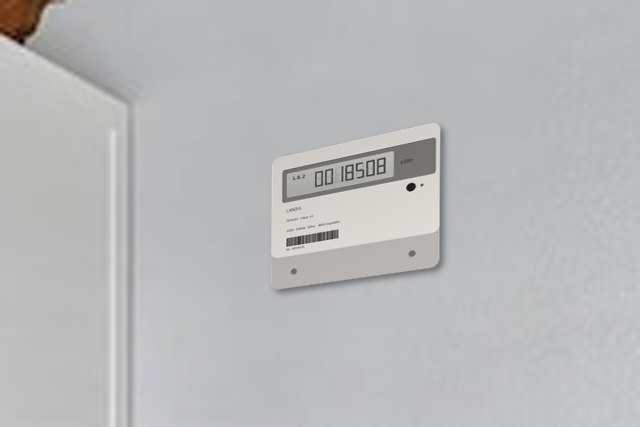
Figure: 18508 kWh
